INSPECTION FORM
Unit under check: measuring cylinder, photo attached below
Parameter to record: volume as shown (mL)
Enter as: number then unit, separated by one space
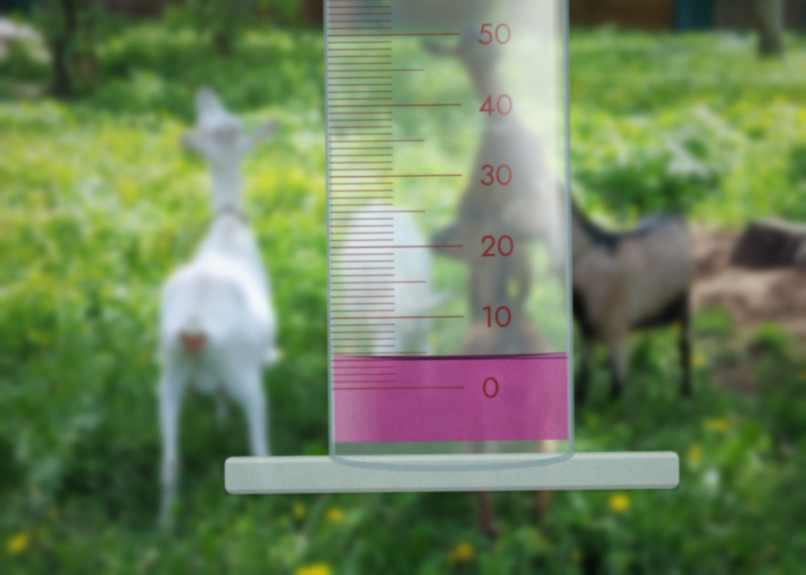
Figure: 4 mL
